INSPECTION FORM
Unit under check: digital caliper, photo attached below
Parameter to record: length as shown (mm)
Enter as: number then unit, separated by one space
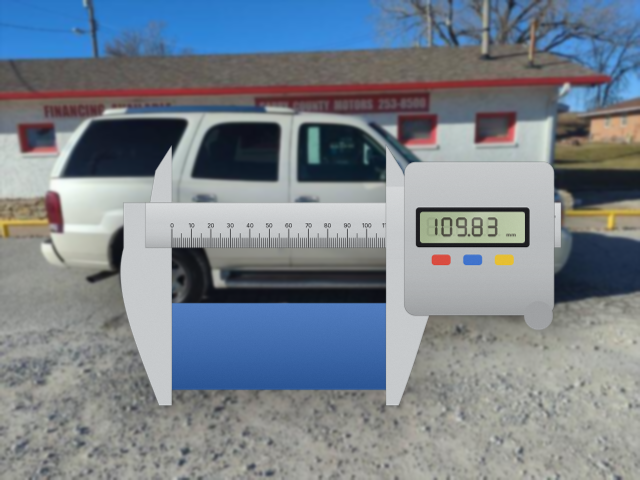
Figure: 109.83 mm
